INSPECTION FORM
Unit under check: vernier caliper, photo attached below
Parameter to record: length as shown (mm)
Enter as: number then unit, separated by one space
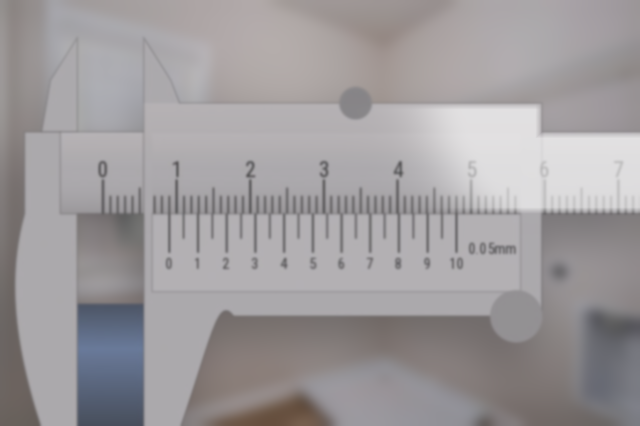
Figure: 9.0 mm
